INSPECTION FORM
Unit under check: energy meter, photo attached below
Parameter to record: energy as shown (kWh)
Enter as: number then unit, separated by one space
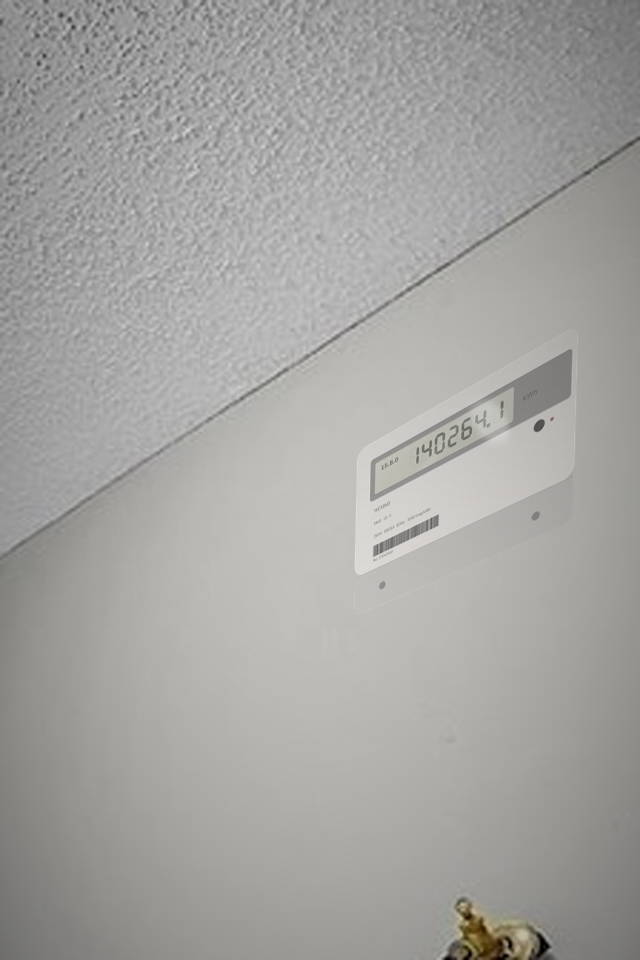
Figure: 140264.1 kWh
